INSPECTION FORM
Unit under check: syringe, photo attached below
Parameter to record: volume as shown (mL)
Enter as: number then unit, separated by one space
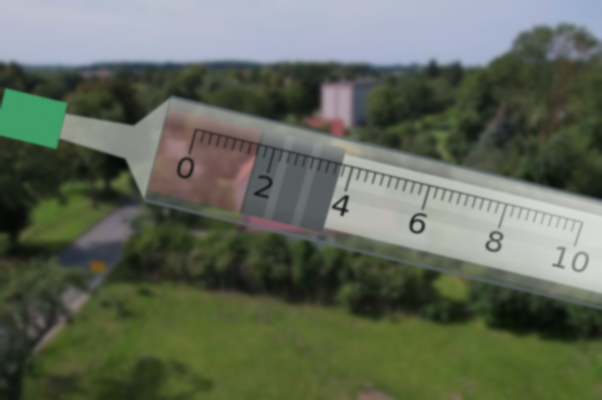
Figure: 1.6 mL
